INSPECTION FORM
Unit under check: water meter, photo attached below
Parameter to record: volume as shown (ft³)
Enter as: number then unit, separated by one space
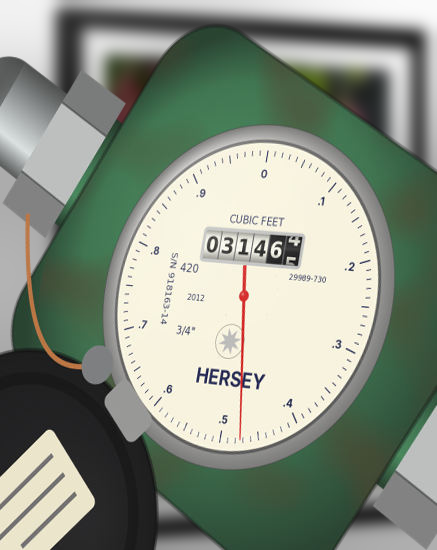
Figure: 31464.47 ft³
